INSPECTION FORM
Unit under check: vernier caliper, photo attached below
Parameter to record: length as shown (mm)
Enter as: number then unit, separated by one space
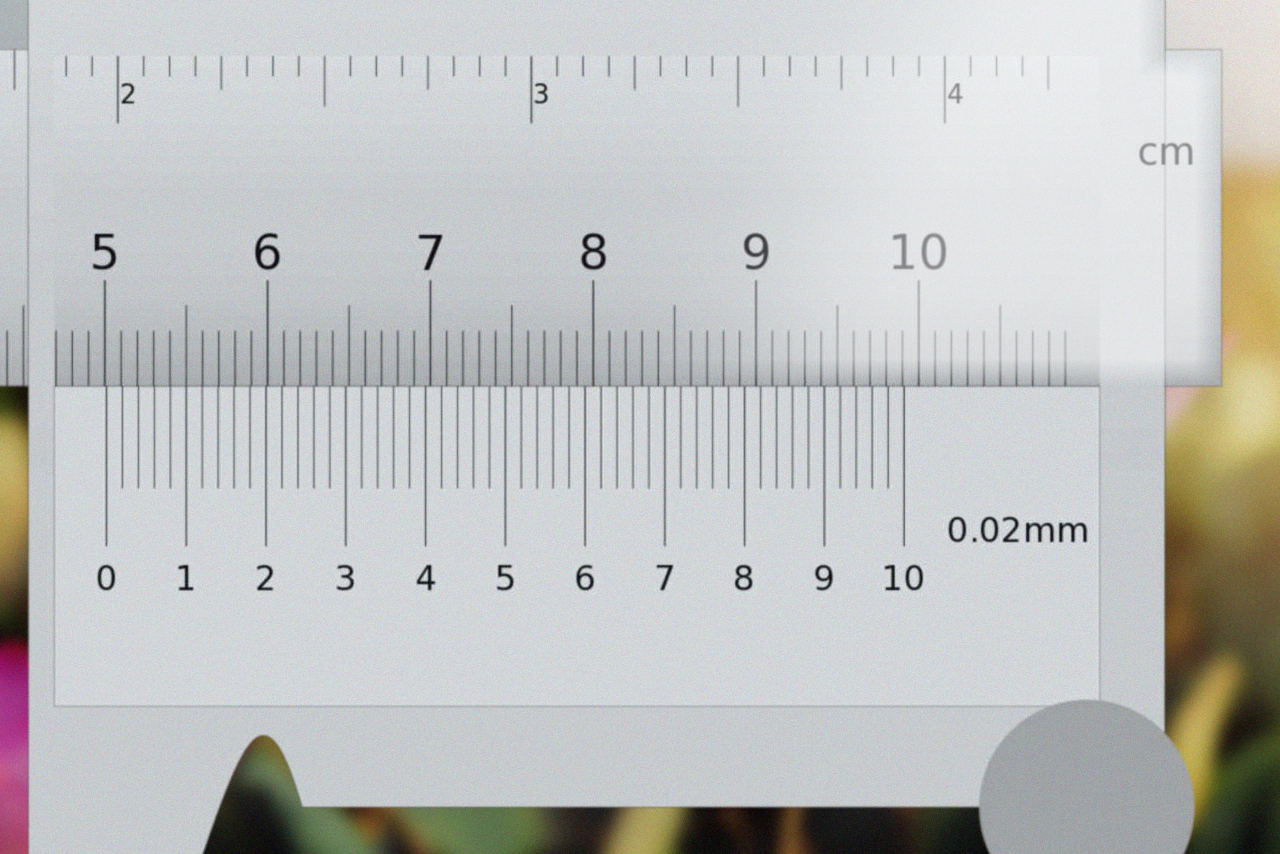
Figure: 50.1 mm
